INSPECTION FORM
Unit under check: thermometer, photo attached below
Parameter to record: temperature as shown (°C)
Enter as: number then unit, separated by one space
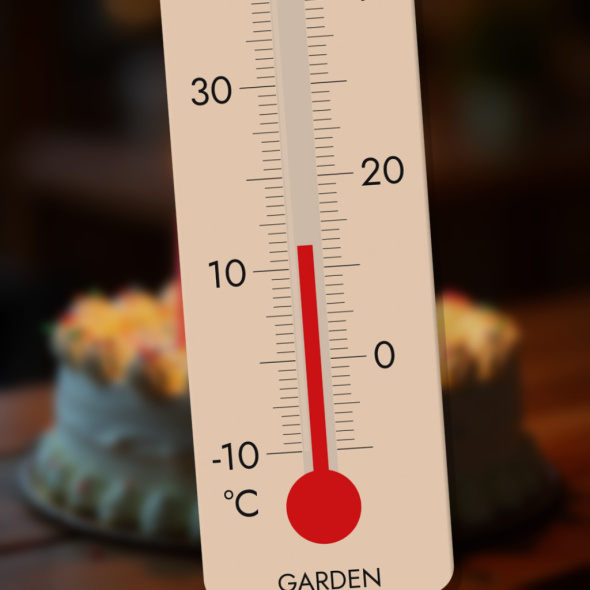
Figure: 12.5 °C
